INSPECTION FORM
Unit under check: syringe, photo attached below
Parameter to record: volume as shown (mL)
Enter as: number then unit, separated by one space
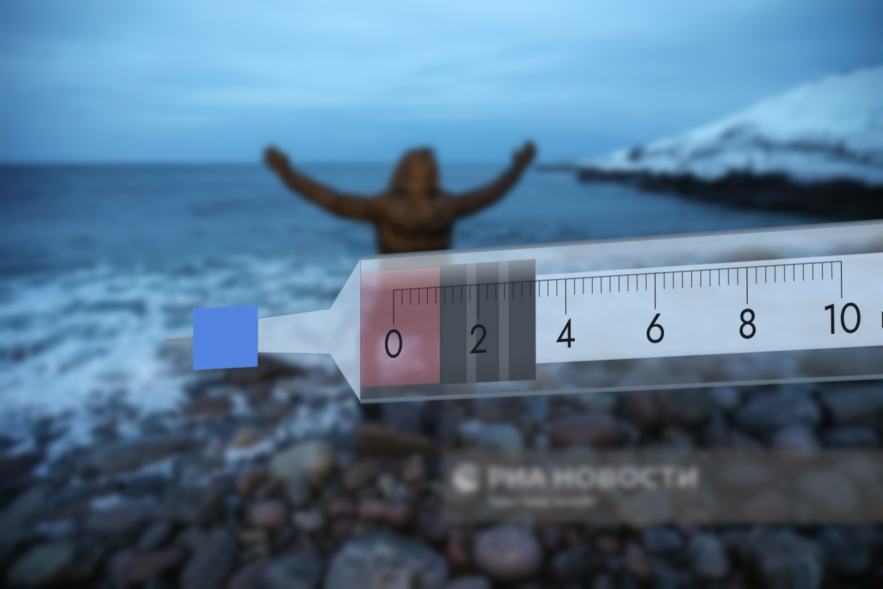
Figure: 1.1 mL
